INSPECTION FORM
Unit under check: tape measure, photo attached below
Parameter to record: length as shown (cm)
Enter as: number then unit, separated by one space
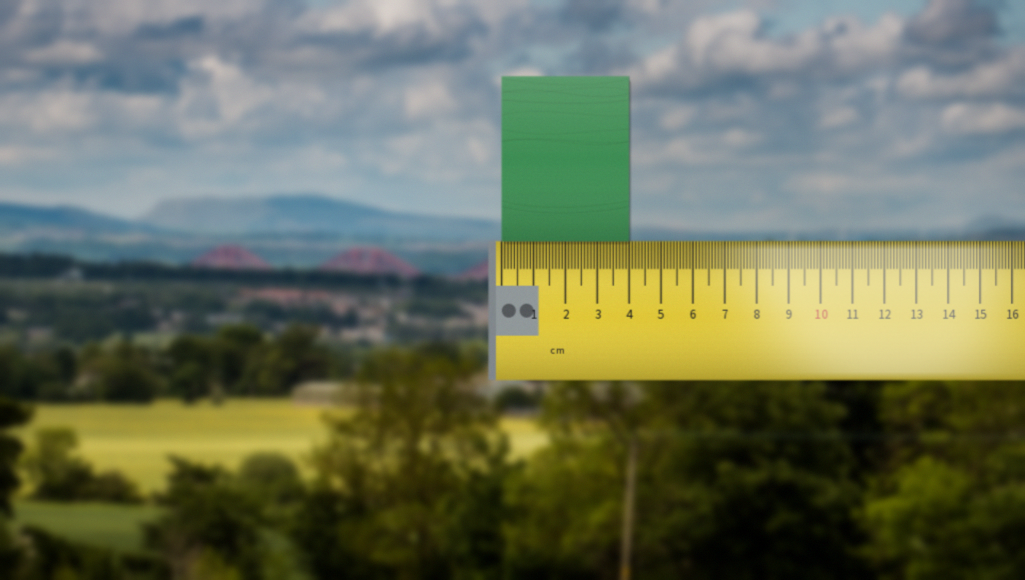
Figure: 4 cm
